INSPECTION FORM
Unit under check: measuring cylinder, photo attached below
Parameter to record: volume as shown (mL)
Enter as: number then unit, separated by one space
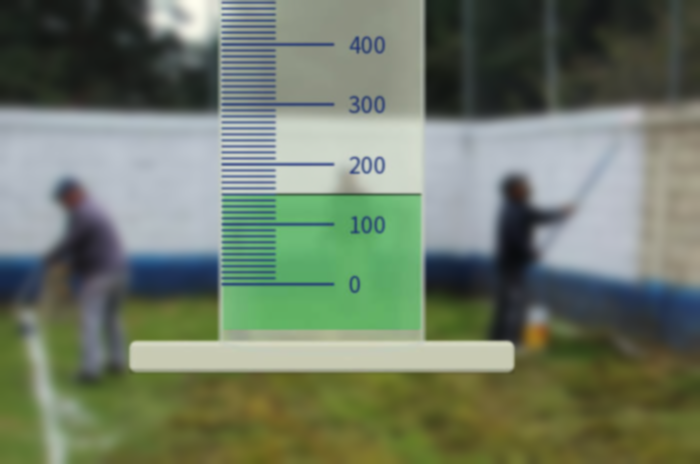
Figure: 150 mL
